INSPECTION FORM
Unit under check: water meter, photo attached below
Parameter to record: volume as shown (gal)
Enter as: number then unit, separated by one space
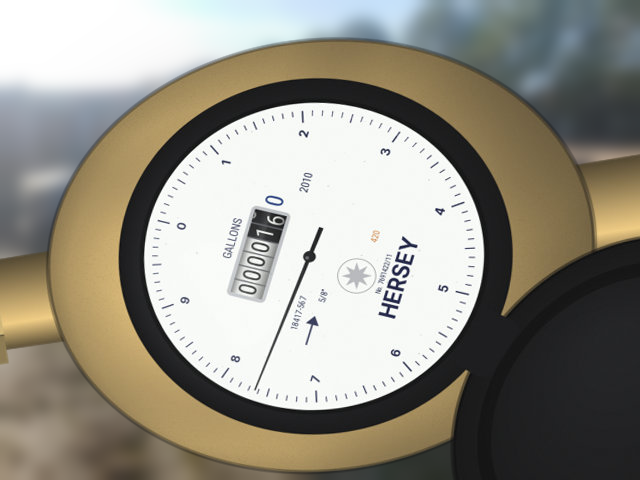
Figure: 157.6 gal
